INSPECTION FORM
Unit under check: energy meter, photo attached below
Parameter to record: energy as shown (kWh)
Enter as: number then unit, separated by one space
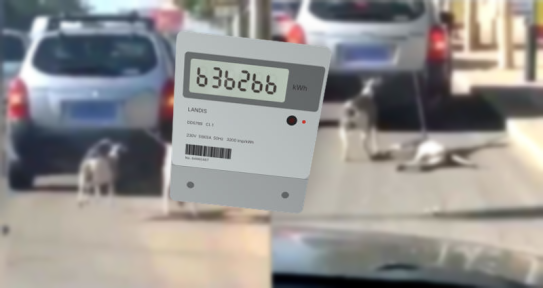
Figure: 636266 kWh
